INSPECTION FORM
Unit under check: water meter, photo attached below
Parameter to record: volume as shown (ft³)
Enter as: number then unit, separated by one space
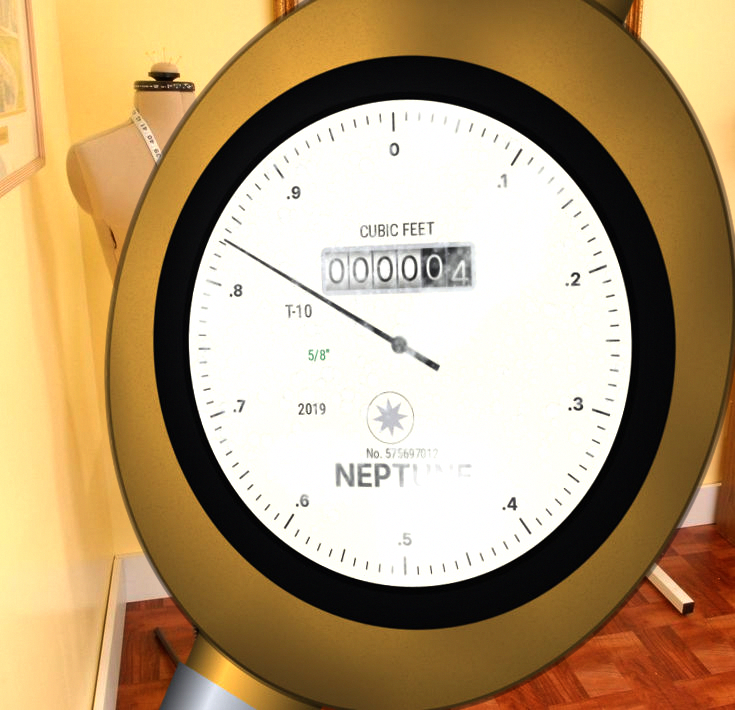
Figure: 3.83 ft³
